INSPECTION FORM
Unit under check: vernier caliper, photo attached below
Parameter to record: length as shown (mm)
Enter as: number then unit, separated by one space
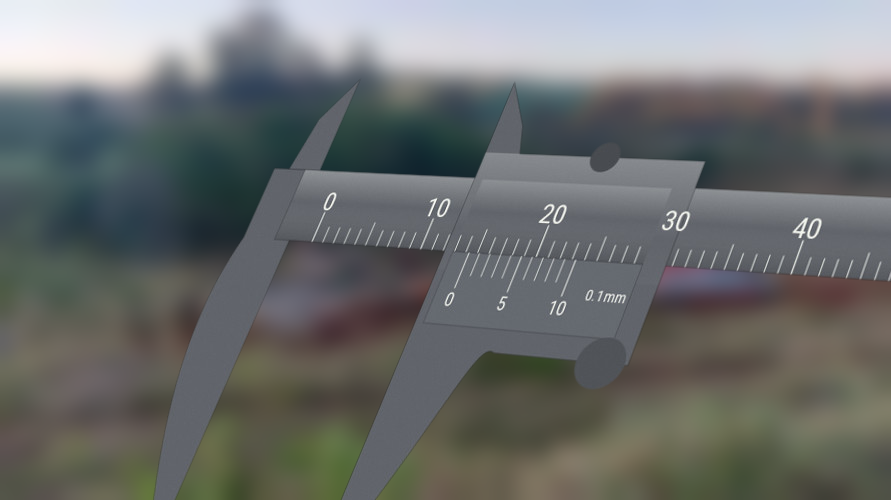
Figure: 14.3 mm
